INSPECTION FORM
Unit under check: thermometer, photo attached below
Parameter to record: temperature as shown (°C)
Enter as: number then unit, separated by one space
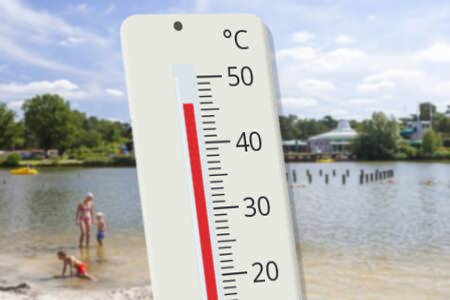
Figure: 46 °C
